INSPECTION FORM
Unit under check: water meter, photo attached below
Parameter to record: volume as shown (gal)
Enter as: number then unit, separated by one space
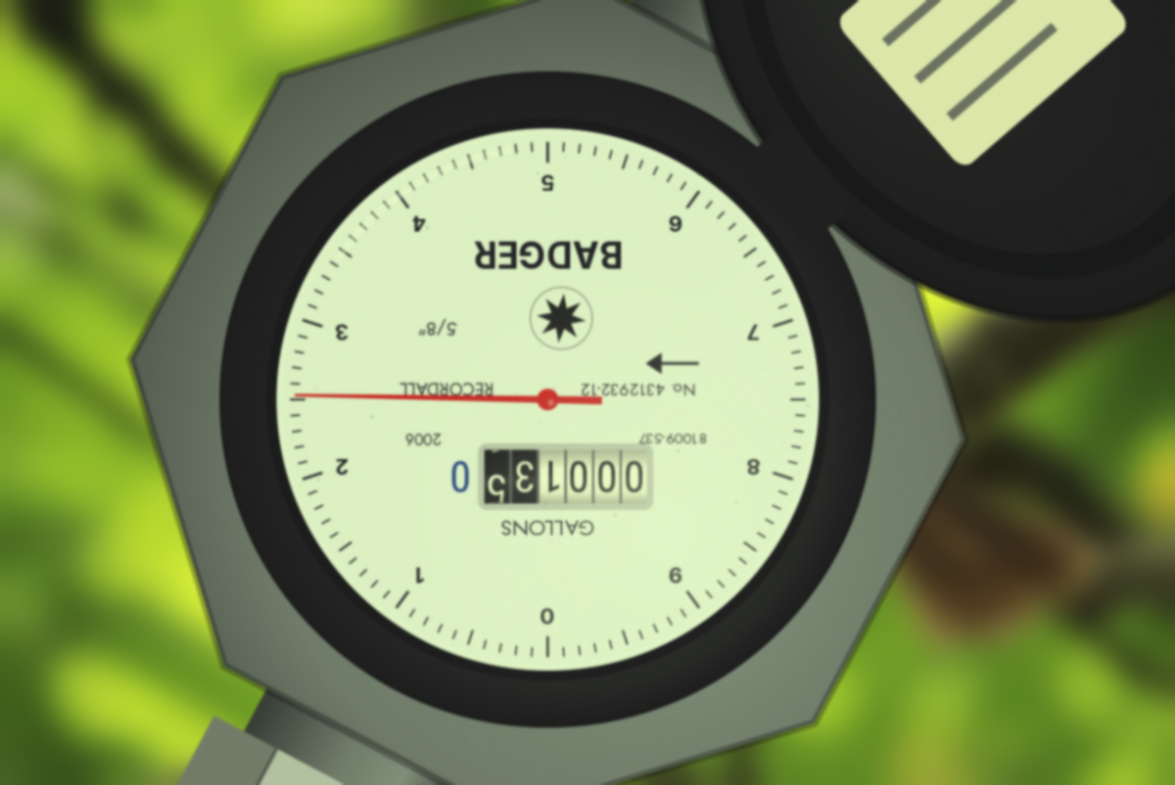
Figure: 1352.5 gal
